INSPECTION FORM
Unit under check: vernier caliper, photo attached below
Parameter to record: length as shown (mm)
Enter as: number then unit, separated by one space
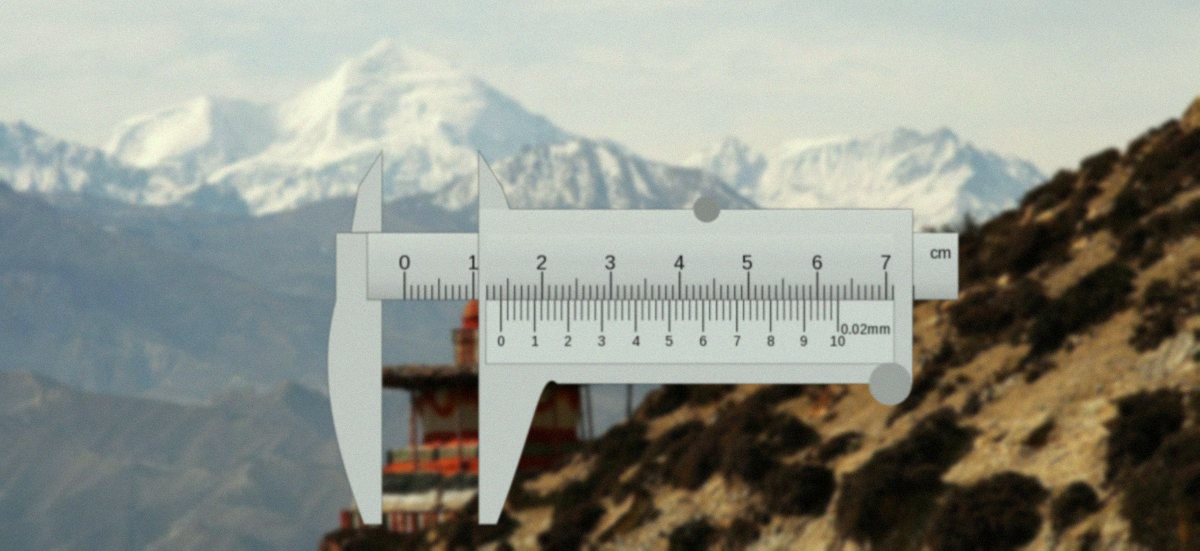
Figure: 14.0 mm
